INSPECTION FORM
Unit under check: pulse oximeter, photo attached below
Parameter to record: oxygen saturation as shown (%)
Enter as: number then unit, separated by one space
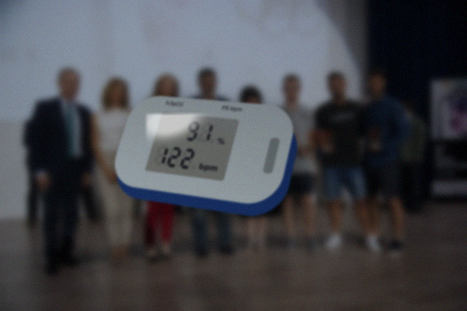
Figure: 91 %
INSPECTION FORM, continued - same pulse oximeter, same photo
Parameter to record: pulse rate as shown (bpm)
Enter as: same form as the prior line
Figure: 122 bpm
